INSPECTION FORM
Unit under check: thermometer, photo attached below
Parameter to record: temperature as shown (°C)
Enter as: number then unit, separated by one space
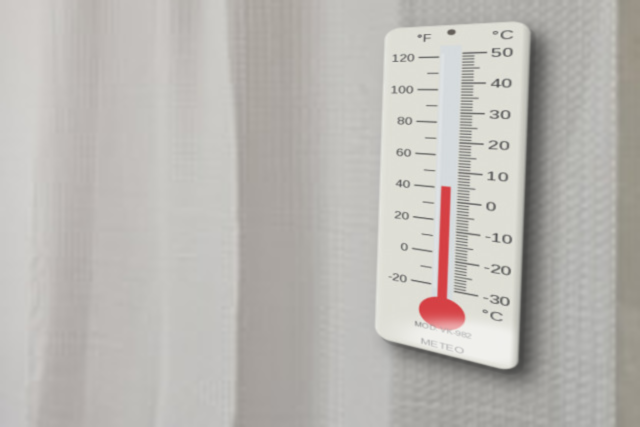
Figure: 5 °C
